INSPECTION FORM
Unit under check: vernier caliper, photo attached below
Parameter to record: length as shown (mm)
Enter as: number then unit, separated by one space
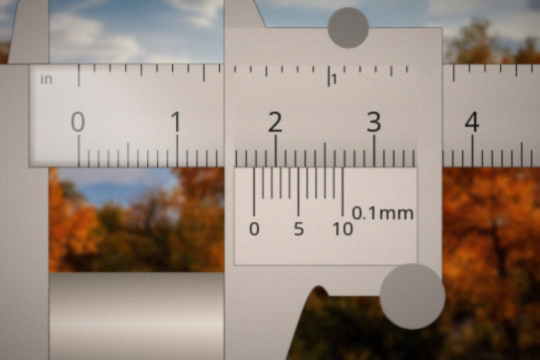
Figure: 17.8 mm
